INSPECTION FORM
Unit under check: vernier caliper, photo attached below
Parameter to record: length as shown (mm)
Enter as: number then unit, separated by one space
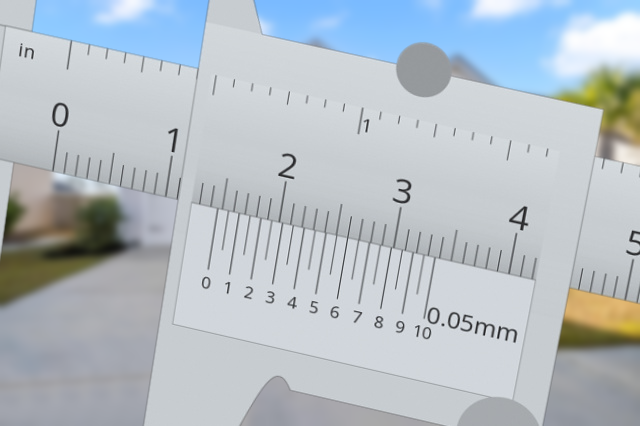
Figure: 14.6 mm
